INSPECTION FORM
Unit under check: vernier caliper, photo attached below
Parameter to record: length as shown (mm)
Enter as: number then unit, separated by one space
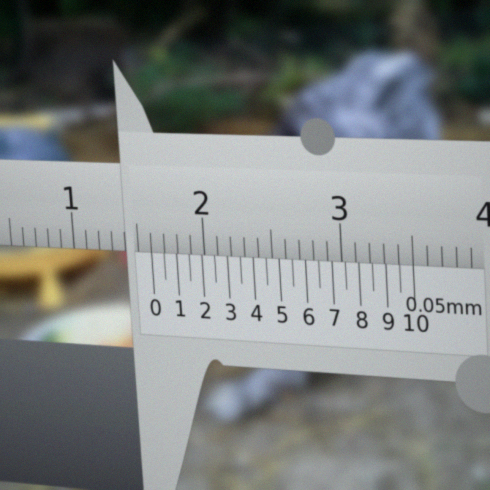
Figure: 16.0 mm
